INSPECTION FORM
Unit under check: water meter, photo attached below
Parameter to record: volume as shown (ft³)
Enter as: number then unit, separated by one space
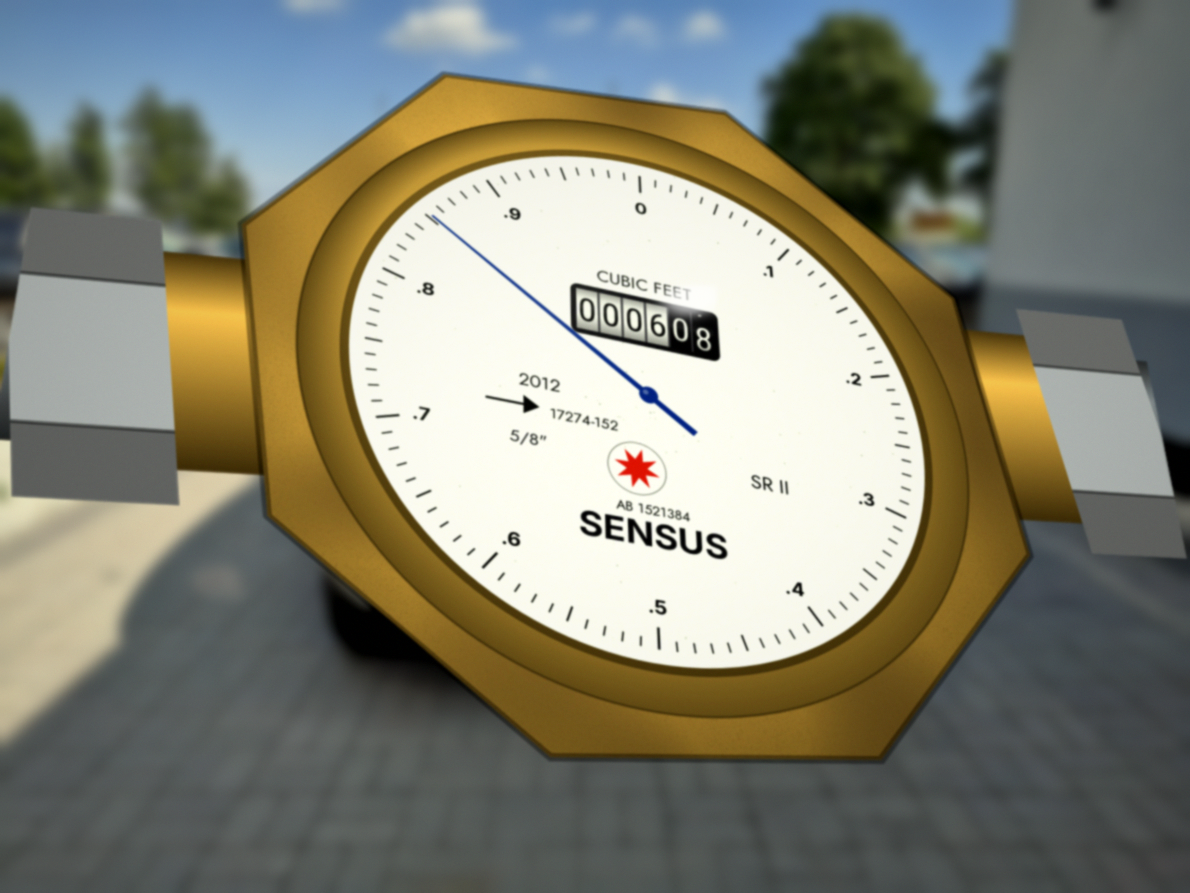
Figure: 607.85 ft³
